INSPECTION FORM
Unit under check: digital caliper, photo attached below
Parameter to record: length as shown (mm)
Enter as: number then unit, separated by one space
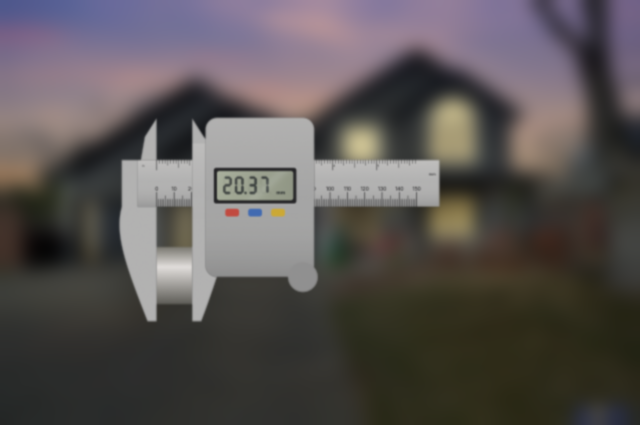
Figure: 20.37 mm
